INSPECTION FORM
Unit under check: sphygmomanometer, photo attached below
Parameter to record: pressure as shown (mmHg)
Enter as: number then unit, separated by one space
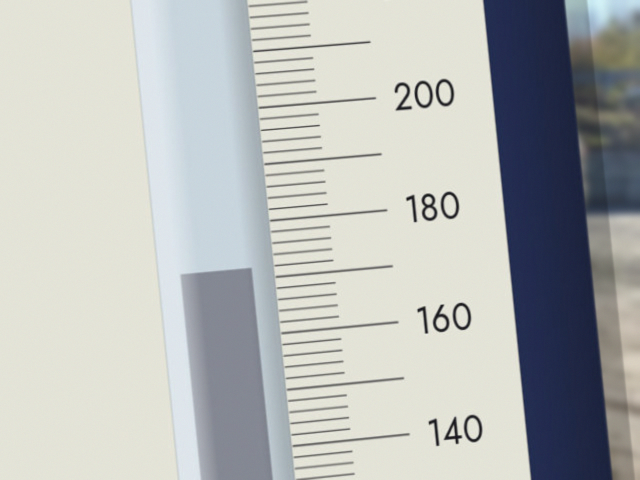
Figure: 172 mmHg
